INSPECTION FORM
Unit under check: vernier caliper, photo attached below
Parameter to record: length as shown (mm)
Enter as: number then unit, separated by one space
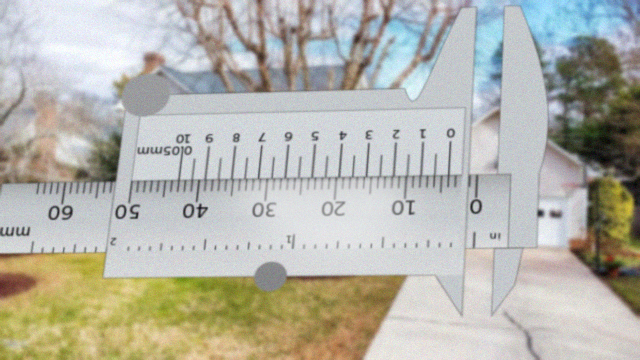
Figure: 4.0 mm
